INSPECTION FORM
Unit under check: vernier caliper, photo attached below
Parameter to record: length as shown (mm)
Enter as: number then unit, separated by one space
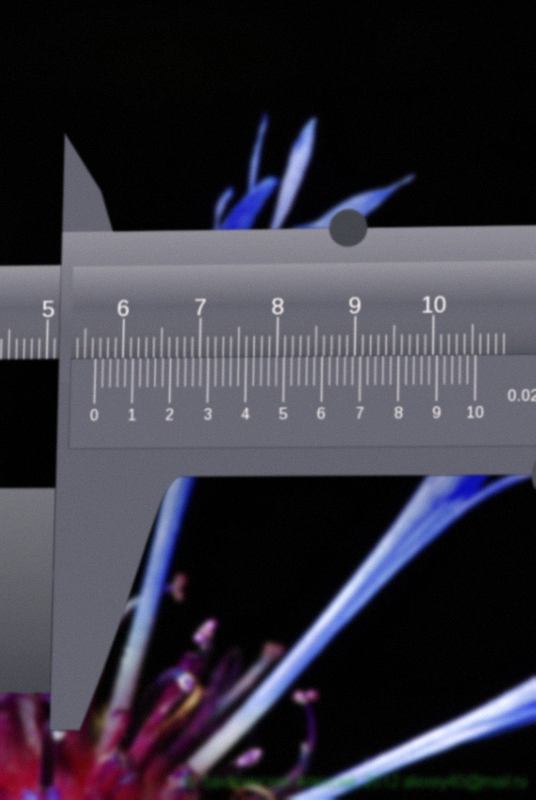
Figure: 56.4 mm
